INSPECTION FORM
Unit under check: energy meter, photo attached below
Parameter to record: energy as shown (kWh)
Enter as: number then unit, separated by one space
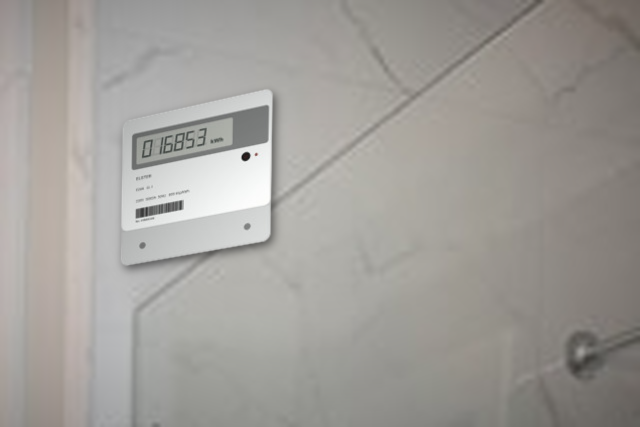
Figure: 16853 kWh
